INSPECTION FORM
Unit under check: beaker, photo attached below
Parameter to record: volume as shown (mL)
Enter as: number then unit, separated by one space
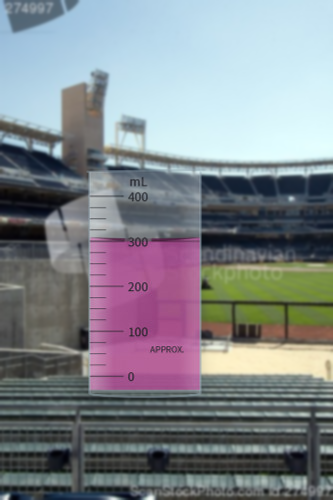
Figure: 300 mL
